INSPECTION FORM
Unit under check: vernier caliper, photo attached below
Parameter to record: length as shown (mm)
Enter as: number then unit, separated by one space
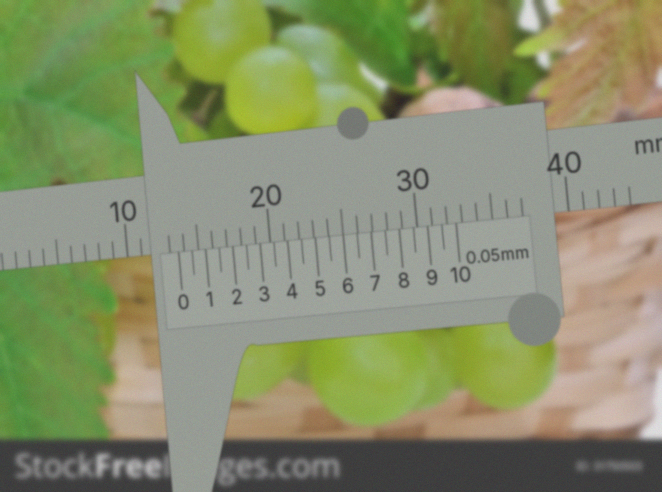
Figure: 13.6 mm
